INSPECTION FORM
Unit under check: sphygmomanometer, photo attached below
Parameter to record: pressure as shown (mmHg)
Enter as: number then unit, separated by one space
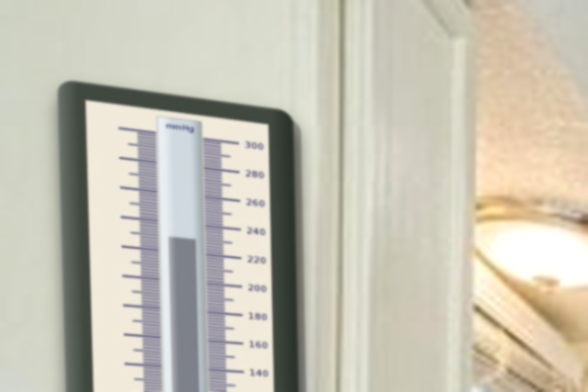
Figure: 230 mmHg
